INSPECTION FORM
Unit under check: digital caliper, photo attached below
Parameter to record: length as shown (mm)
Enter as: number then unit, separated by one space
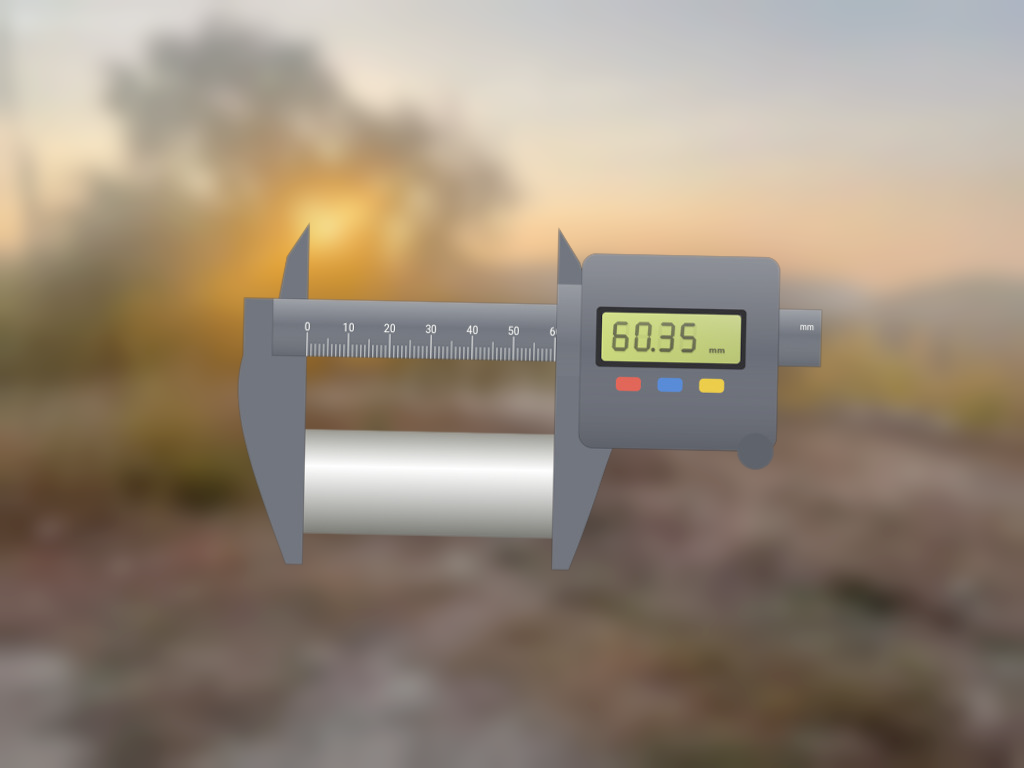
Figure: 60.35 mm
